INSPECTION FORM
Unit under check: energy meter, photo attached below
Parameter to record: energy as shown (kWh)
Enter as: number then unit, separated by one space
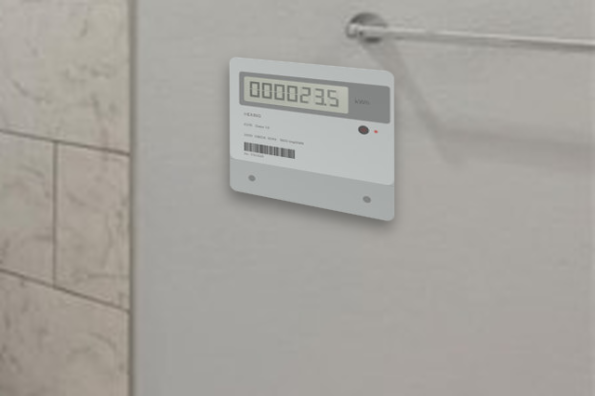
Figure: 23.5 kWh
